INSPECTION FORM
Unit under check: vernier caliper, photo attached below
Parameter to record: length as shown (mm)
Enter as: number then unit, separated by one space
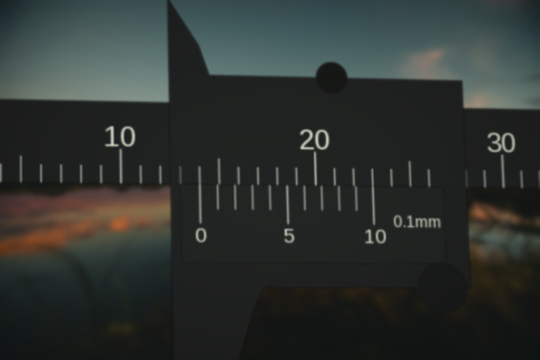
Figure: 14.0 mm
